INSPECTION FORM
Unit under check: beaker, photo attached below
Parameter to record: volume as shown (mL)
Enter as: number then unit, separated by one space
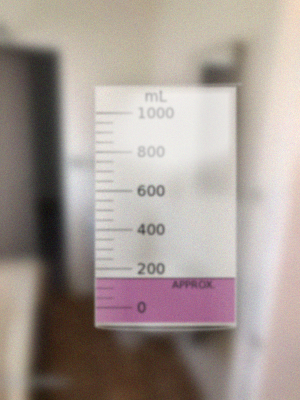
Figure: 150 mL
